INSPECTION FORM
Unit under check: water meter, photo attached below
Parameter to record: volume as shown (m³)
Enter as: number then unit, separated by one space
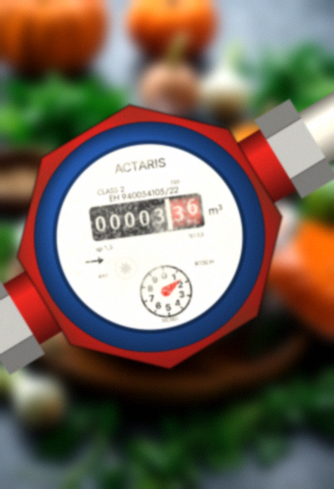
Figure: 3.361 m³
